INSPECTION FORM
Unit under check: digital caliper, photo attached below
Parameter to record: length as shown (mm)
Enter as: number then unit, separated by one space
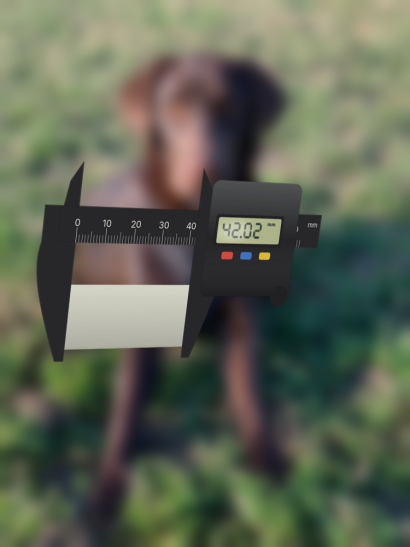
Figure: 42.02 mm
